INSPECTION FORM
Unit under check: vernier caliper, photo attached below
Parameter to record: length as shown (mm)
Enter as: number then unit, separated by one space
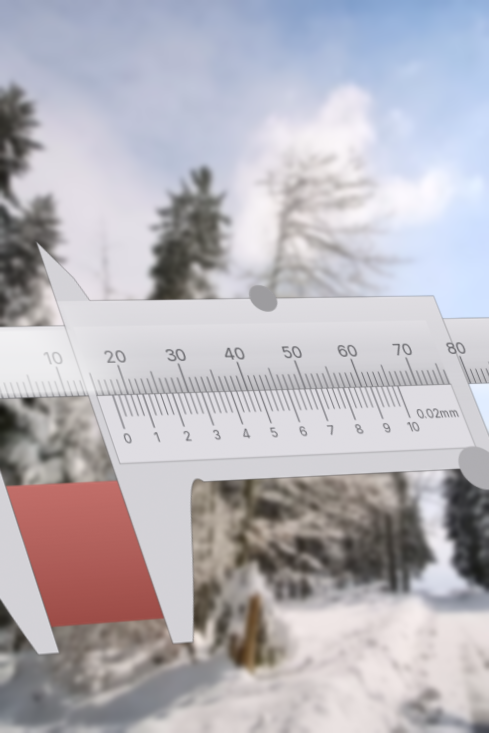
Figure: 17.5 mm
